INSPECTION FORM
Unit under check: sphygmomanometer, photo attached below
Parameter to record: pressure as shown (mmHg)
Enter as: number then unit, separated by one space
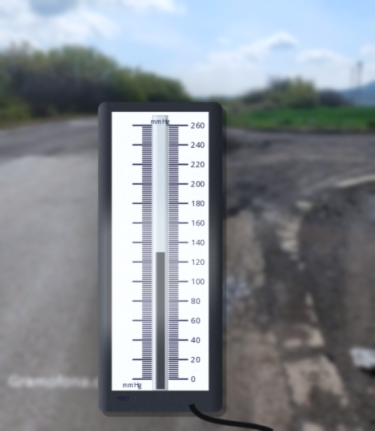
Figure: 130 mmHg
